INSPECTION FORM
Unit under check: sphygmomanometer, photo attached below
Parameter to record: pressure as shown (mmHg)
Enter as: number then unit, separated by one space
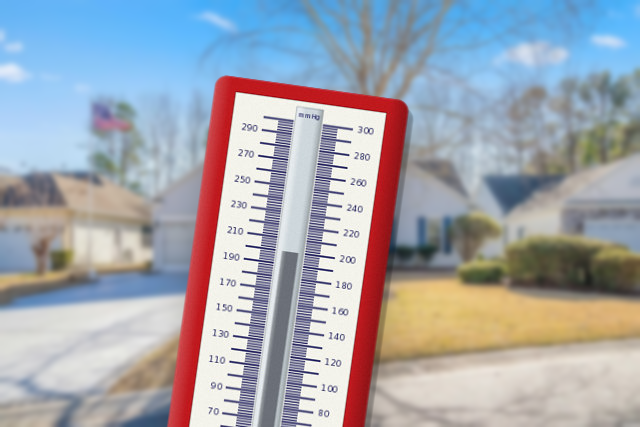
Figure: 200 mmHg
